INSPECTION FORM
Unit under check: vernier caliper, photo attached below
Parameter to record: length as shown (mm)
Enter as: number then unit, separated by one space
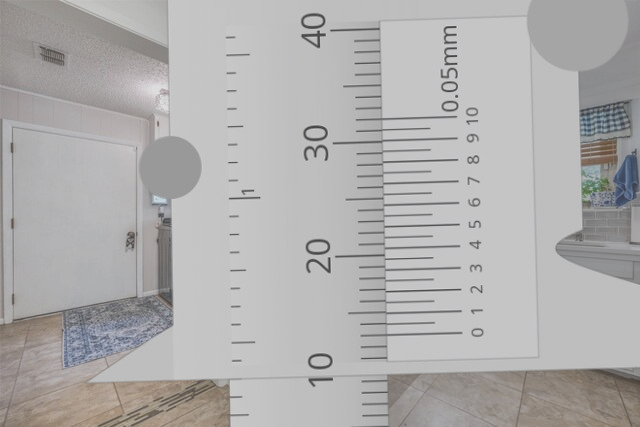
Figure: 13.0 mm
